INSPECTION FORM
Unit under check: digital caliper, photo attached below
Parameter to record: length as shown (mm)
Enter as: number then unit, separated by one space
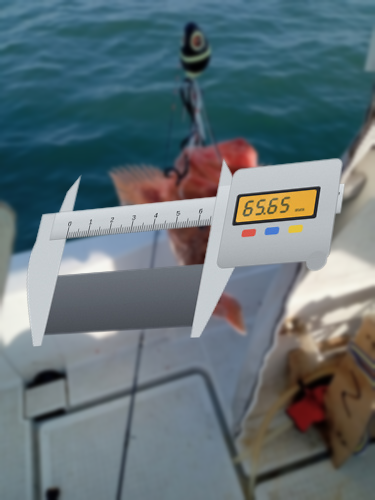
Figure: 65.65 mm
